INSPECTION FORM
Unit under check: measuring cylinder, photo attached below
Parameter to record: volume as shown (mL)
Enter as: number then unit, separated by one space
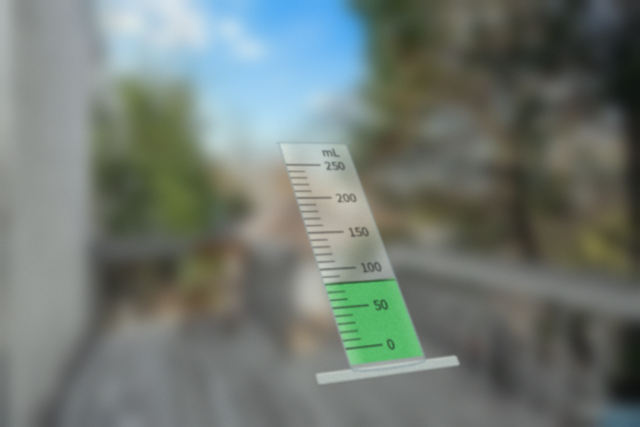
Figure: 80 mL
